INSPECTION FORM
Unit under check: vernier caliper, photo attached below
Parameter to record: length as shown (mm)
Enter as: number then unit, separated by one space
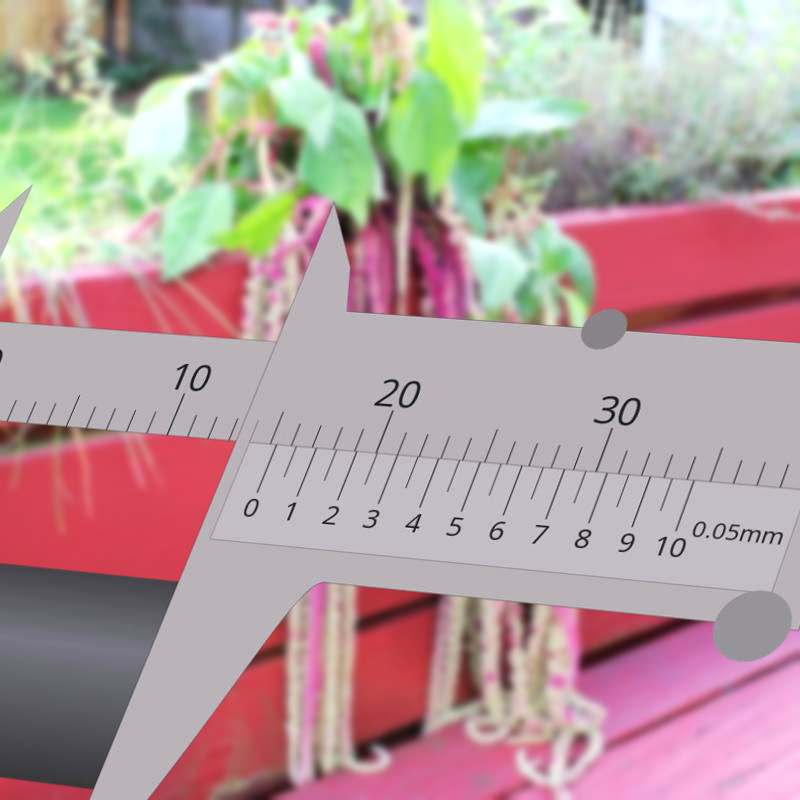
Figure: 15.3 mm
